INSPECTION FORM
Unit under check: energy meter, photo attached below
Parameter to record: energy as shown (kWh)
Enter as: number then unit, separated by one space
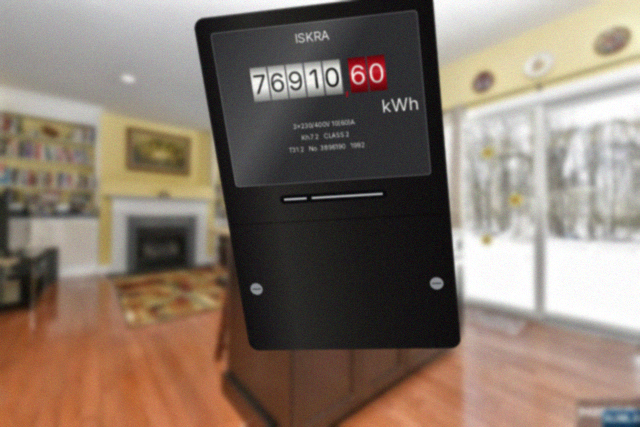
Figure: 76910.60 kWh
